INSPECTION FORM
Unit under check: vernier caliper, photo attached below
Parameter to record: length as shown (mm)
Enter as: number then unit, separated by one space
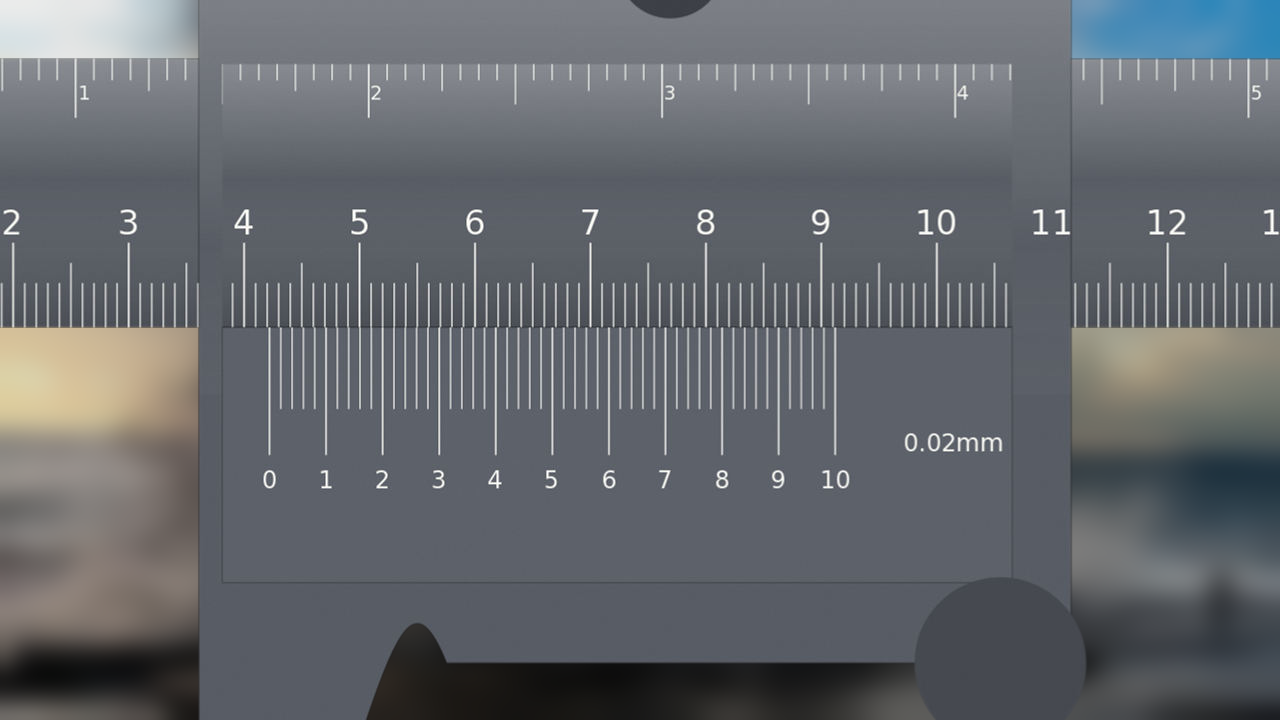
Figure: 42.2 mm
